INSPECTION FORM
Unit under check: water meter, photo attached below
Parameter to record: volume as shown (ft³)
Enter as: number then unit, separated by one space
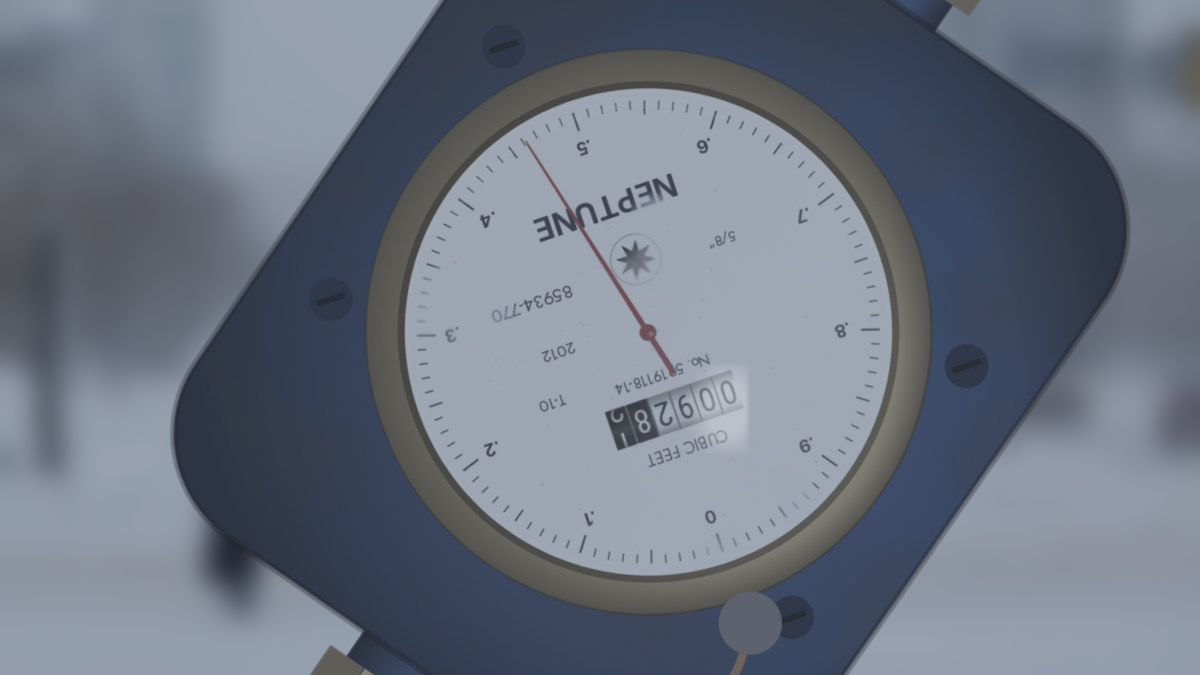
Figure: 9281.46 ft³
